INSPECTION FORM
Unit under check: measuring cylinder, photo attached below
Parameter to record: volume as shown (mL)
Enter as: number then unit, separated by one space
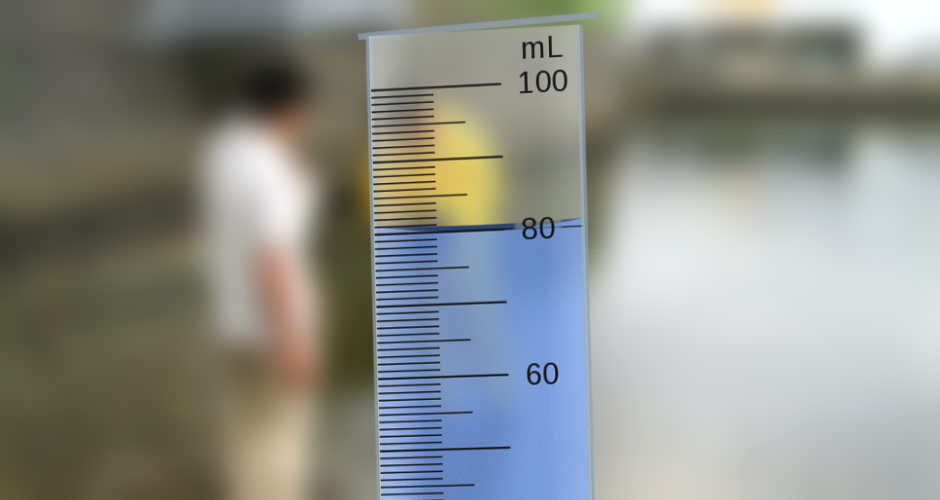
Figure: 80 mL
